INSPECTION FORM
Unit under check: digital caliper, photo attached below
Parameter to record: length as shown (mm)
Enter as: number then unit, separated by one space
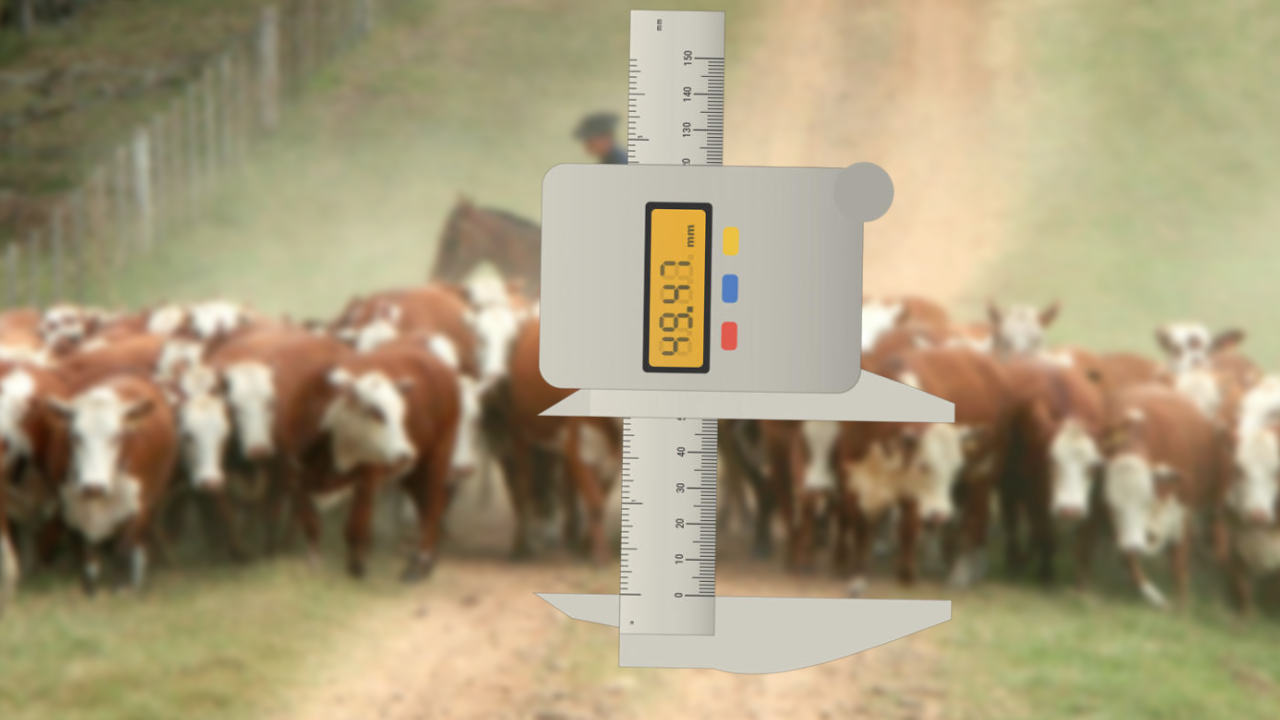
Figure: 49.47 mm
